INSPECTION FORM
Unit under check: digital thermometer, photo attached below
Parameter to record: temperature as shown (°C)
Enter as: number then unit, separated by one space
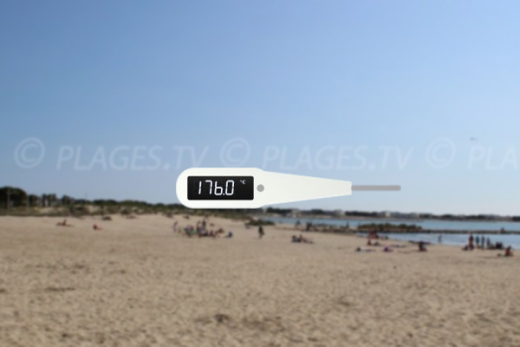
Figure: 176.0 °C
